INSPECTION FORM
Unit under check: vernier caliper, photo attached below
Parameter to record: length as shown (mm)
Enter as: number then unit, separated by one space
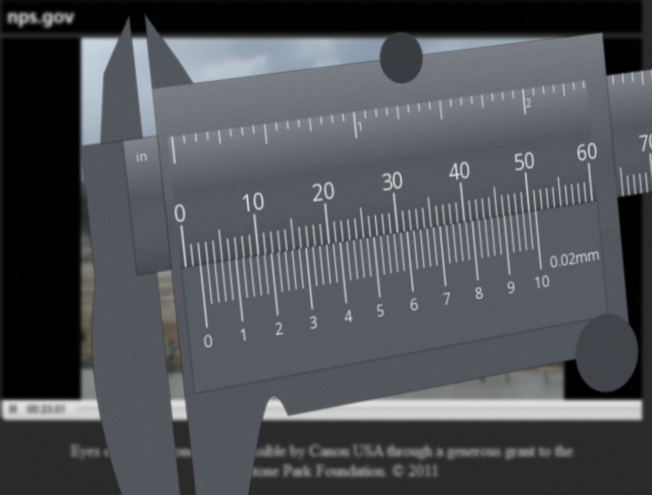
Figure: 2.0 mm
